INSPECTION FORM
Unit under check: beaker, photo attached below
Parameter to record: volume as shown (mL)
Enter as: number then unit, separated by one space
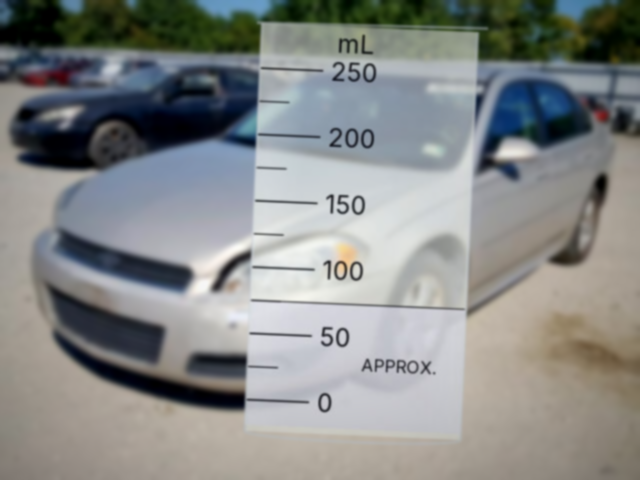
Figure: 75 mL
